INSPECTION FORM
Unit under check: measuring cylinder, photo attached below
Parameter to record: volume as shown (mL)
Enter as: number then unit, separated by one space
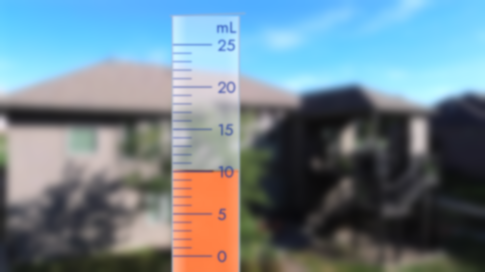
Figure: 10 mL
